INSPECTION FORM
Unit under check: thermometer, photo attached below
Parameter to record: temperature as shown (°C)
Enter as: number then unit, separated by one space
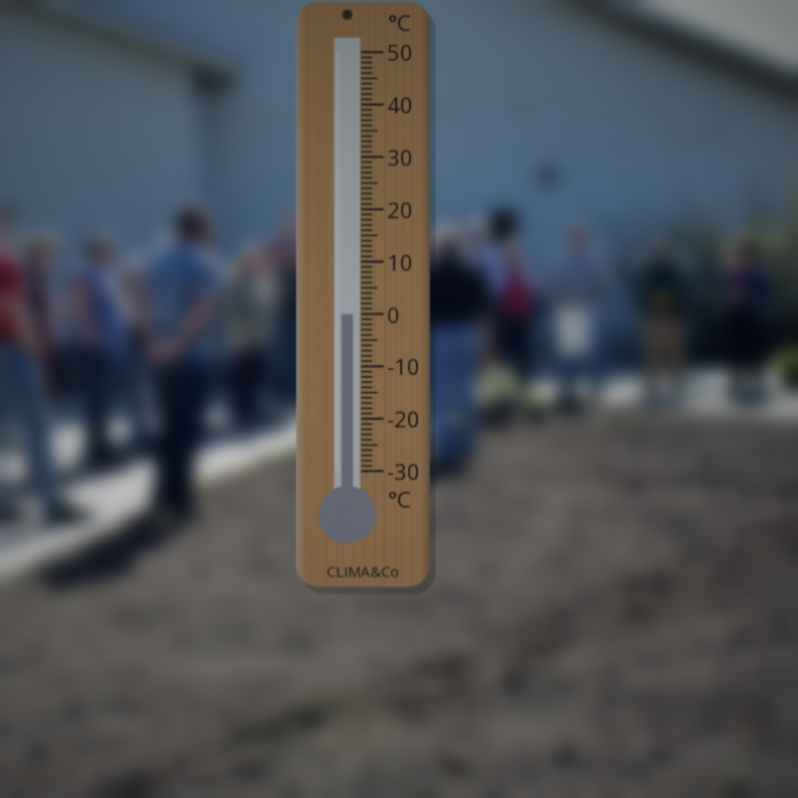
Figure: 0 °C
